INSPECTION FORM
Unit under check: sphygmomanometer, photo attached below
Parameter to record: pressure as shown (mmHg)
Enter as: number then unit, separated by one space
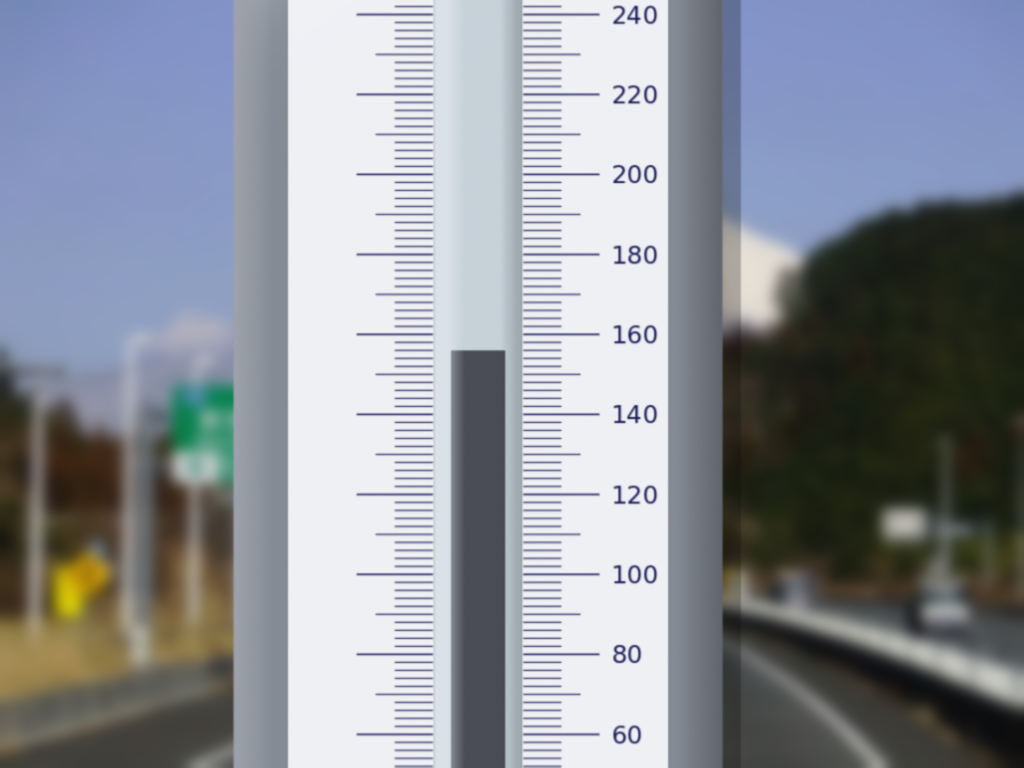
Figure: 156 mmHg
